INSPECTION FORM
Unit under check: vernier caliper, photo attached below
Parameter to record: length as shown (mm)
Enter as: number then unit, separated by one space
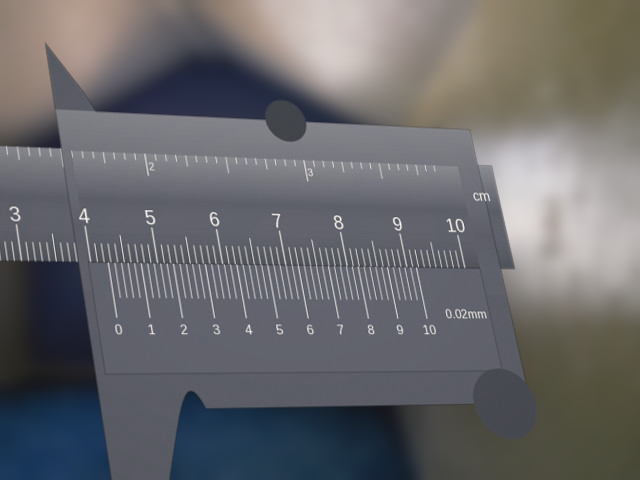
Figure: 42.6 mm
